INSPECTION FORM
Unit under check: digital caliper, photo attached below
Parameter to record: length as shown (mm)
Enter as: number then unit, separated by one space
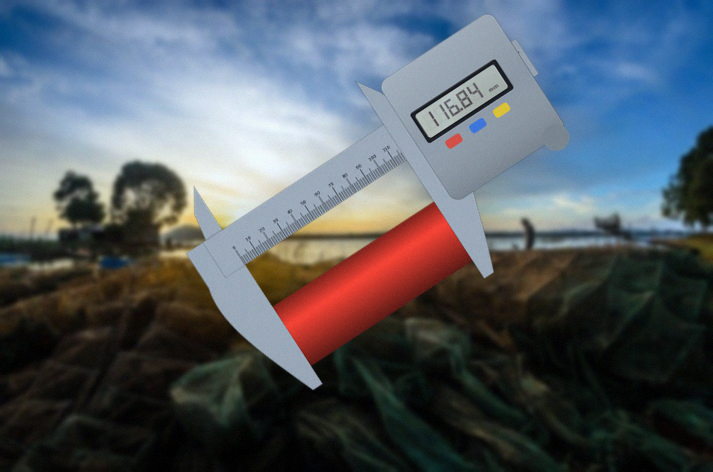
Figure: 116.84 mm
